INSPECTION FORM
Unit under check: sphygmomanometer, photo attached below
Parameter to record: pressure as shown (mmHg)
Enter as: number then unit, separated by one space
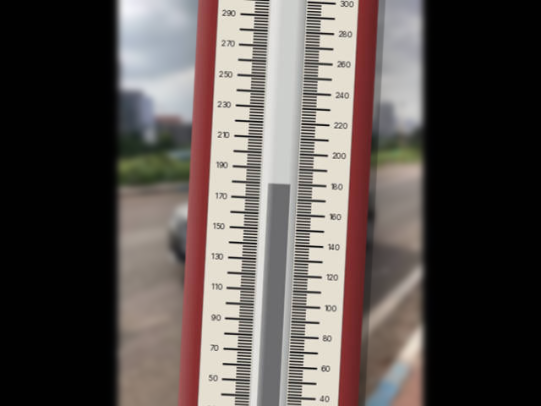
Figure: 180 mmHg
